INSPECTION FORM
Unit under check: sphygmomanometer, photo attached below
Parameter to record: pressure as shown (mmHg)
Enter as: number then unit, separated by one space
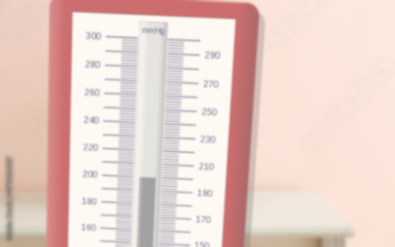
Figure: 200 mmHg
